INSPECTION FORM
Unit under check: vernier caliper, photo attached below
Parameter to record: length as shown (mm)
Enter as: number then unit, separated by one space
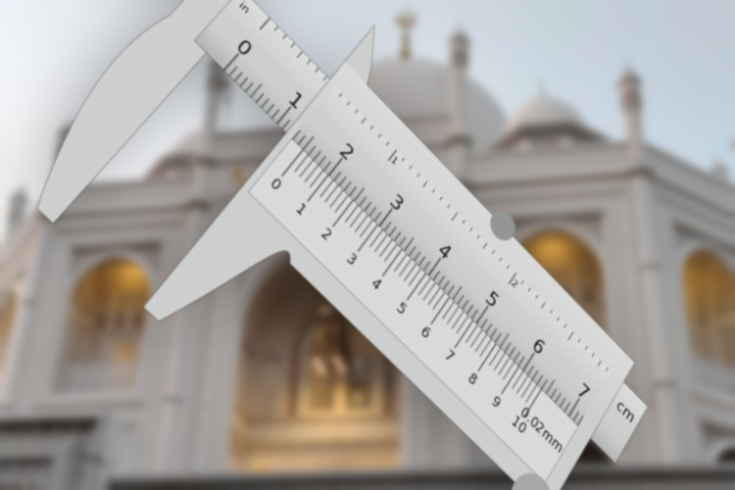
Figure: 15.0 mm
